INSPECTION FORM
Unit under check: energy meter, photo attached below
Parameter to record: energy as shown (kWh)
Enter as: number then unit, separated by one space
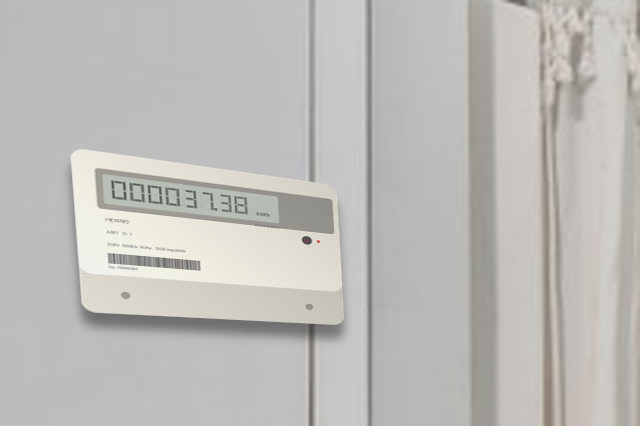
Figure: 37.38 kWh
